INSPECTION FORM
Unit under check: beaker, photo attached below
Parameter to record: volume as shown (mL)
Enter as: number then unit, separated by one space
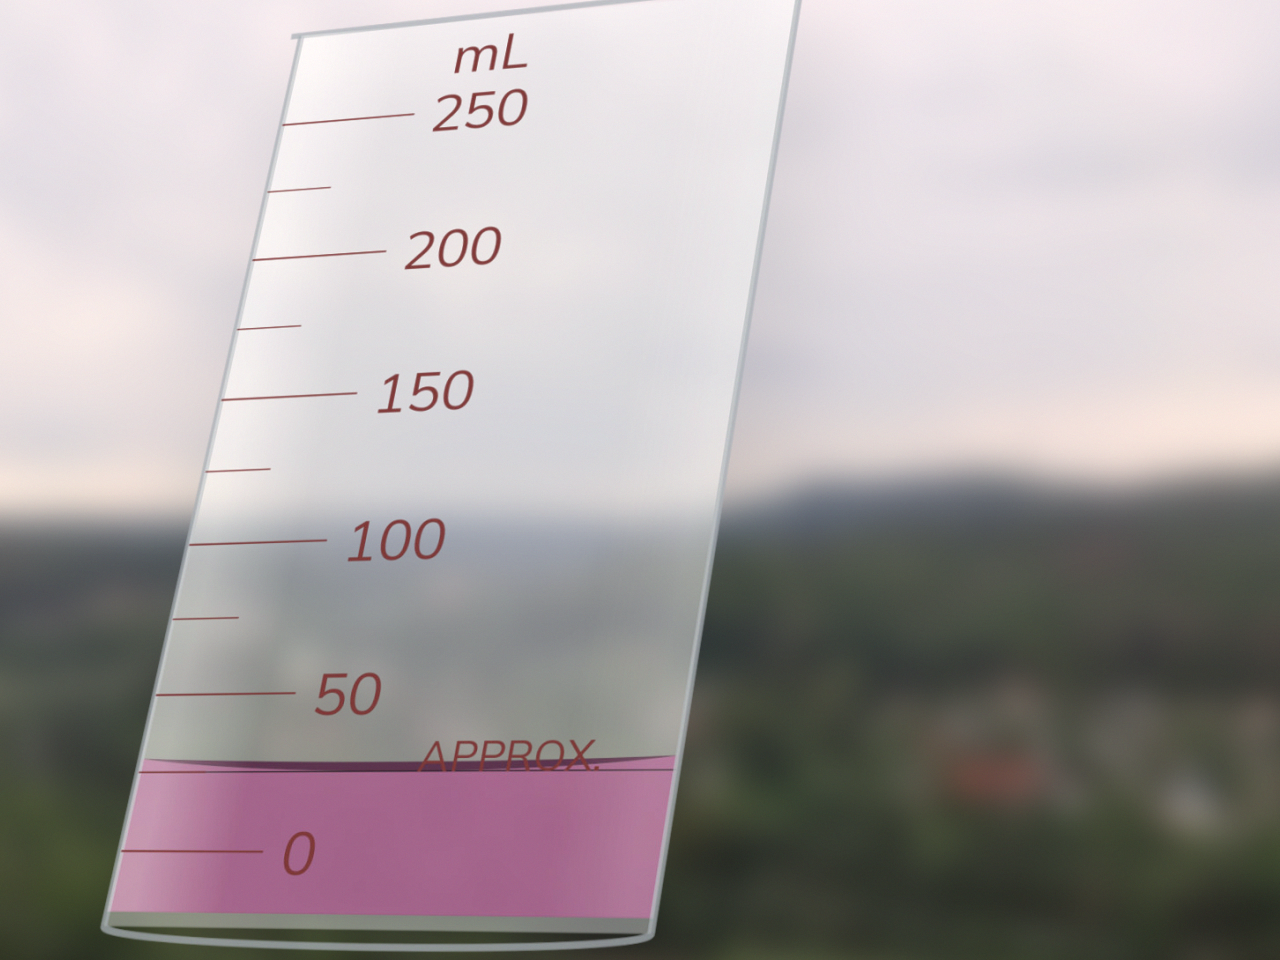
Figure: 25 mL
